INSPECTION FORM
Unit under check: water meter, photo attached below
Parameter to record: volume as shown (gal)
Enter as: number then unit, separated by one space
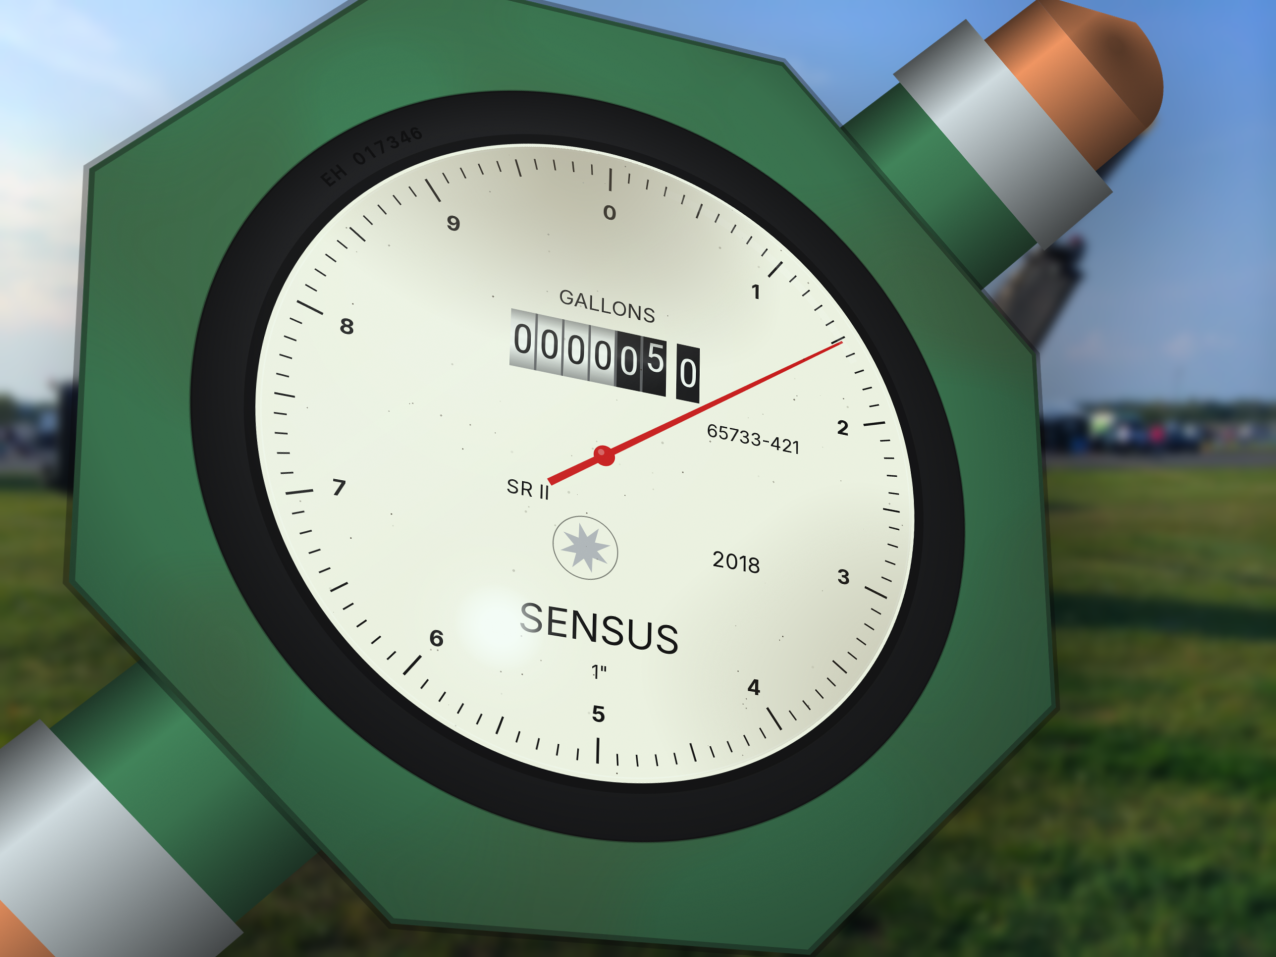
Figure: 51.5 gal
